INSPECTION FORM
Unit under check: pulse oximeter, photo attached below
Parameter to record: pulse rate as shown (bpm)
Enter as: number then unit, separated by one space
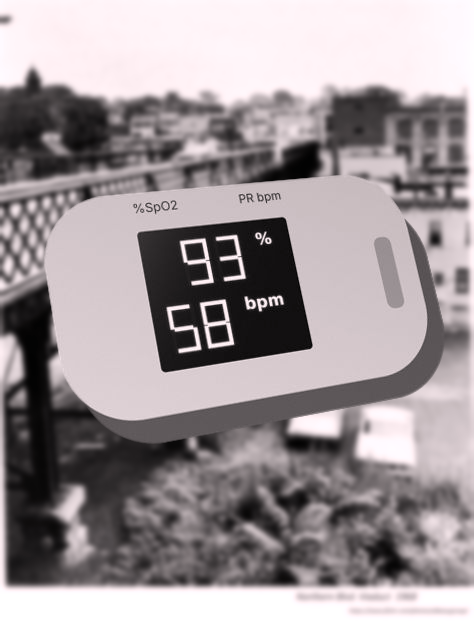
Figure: 58 bpm
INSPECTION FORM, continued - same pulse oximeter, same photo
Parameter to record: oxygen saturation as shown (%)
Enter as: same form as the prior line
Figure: 93 %
